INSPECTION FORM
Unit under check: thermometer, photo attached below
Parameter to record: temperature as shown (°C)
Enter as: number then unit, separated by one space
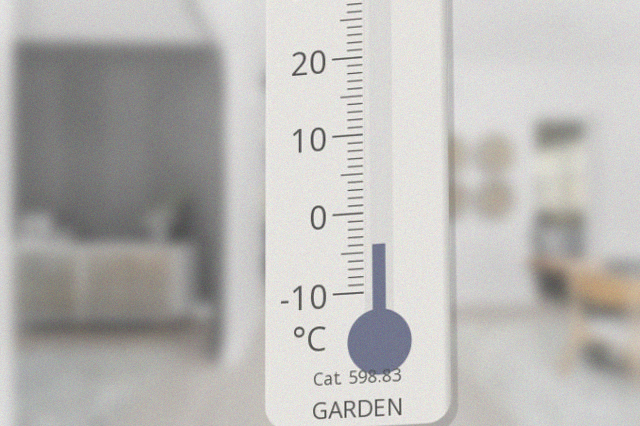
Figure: -4 °C
